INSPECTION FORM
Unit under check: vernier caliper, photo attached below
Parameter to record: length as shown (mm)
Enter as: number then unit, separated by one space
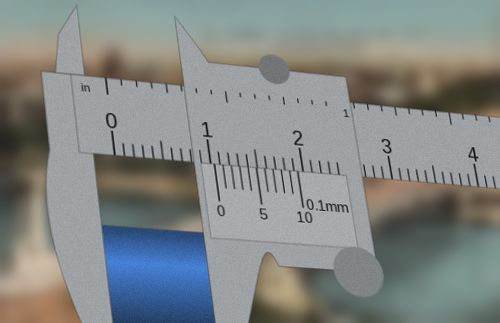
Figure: 10.4 mm
